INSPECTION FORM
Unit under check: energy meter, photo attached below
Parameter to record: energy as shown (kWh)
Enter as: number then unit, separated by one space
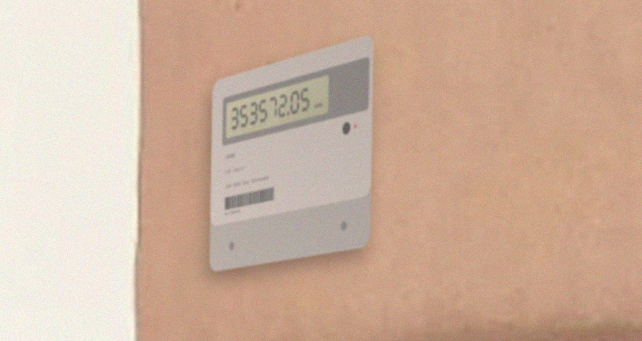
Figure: 353572.05 kWh
